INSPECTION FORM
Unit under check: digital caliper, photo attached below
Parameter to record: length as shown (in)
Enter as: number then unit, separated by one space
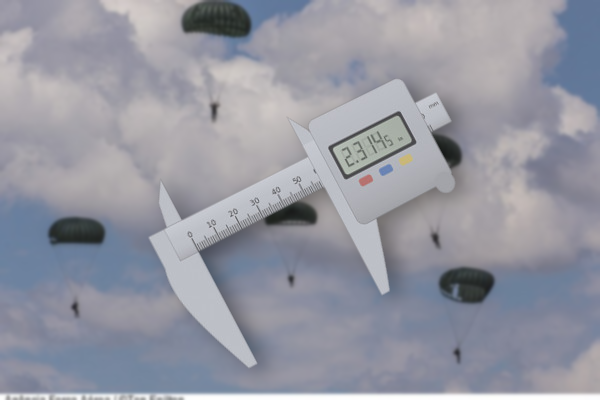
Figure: 2.3145 in
